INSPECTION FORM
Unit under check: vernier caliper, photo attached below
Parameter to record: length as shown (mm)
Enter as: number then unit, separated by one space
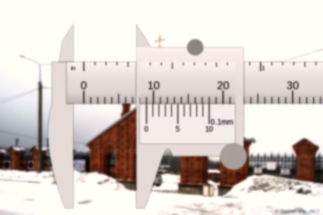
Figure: 9.0 mm
